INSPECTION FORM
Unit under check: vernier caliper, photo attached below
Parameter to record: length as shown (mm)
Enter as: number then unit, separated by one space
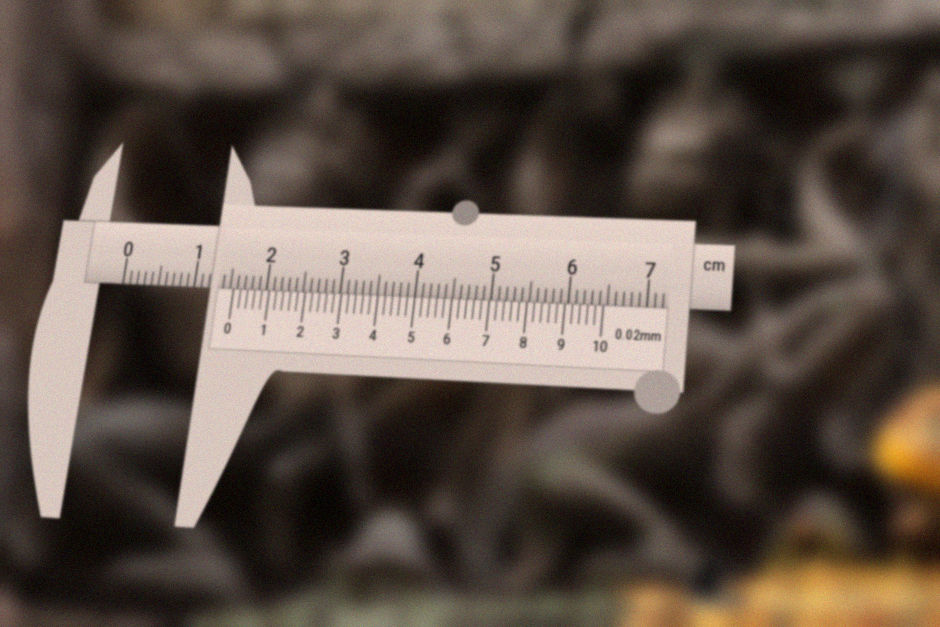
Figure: 15.5 mm
